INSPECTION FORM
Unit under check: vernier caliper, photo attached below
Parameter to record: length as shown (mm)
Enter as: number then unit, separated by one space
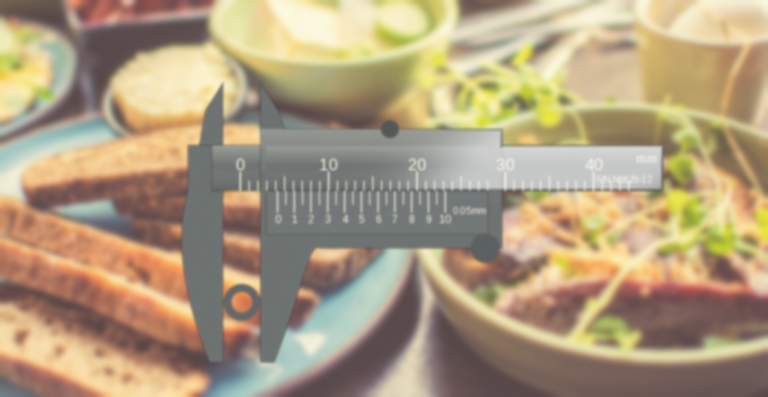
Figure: 4.2 mm
